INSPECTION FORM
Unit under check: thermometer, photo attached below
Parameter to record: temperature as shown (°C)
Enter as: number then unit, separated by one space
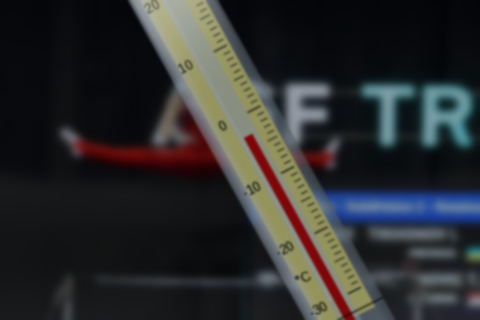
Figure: -3 °C
